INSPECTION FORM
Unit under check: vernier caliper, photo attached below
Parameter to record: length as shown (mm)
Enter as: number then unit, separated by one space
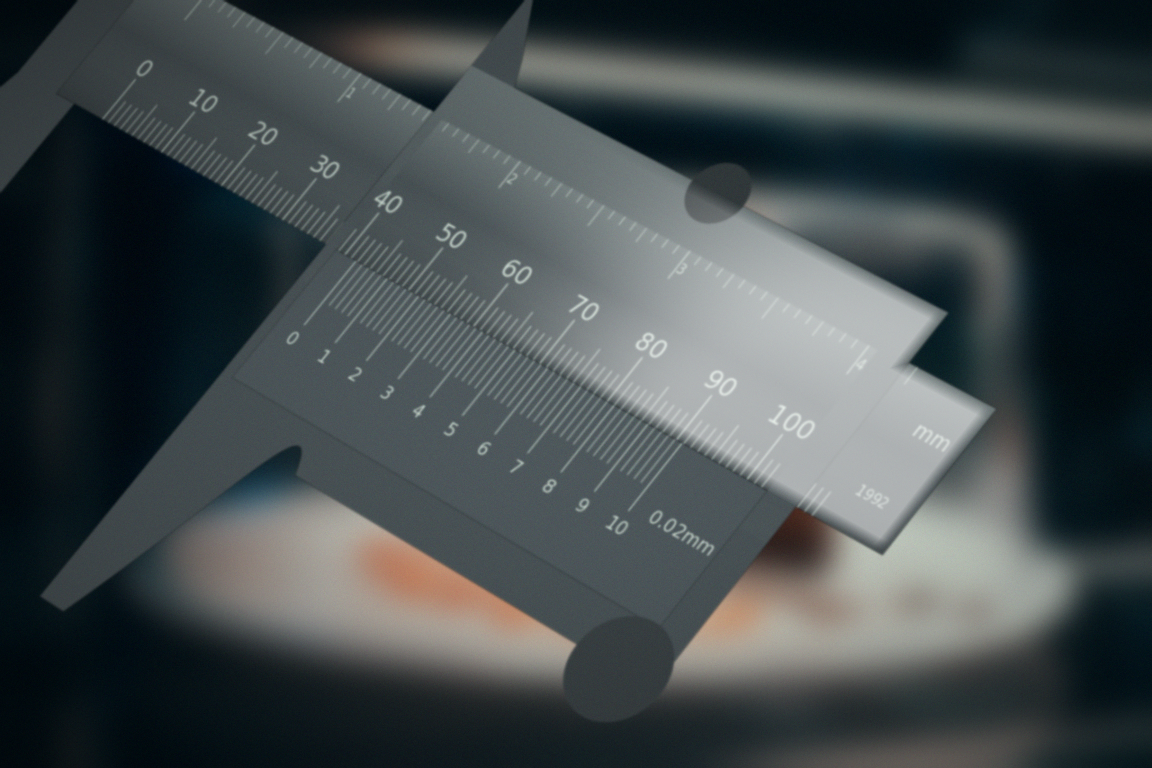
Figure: 41.8 mm
